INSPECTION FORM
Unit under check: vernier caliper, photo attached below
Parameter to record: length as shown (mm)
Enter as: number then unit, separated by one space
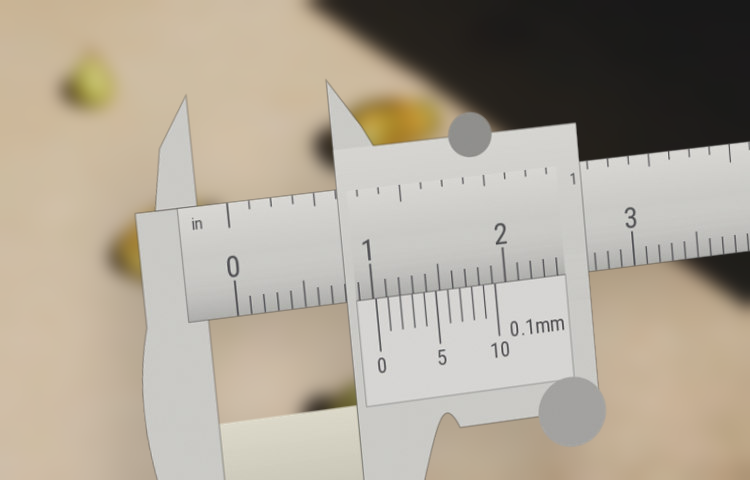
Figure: 10.2 mm
